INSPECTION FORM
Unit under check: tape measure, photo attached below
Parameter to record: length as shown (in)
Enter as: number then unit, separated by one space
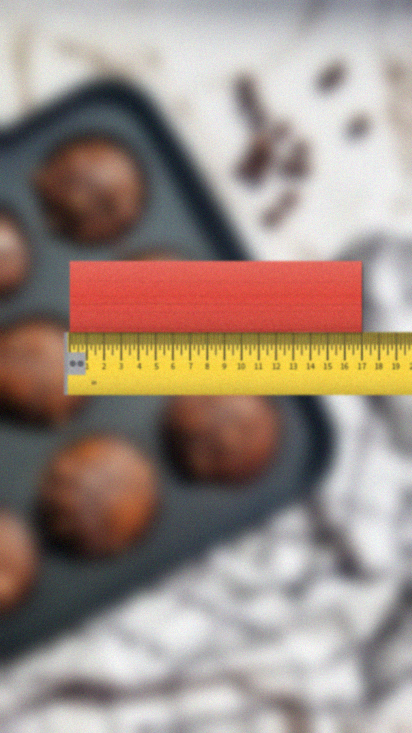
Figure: 17 in
